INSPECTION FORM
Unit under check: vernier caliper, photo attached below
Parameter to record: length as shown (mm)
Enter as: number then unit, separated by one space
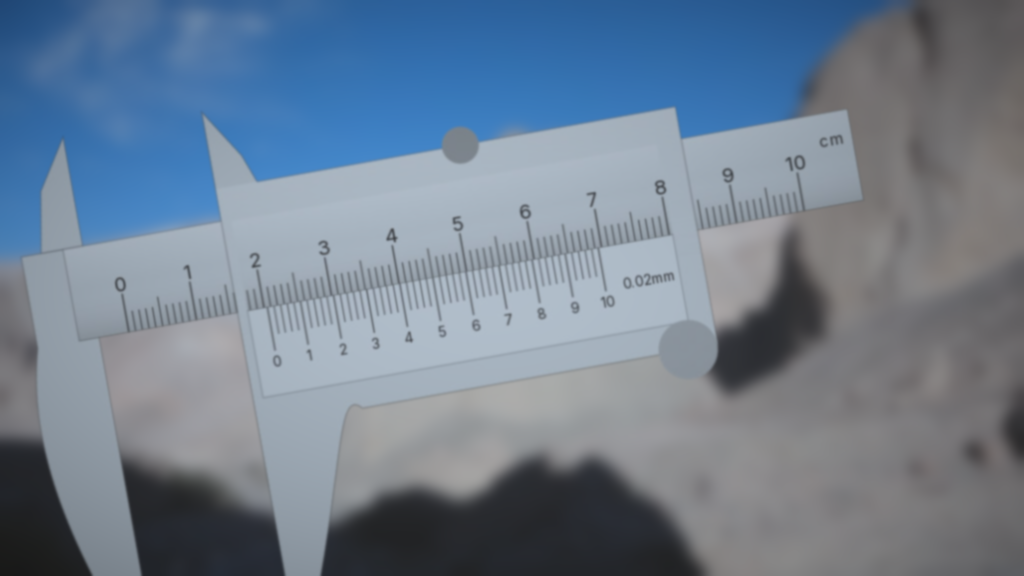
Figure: 20.5 mm
